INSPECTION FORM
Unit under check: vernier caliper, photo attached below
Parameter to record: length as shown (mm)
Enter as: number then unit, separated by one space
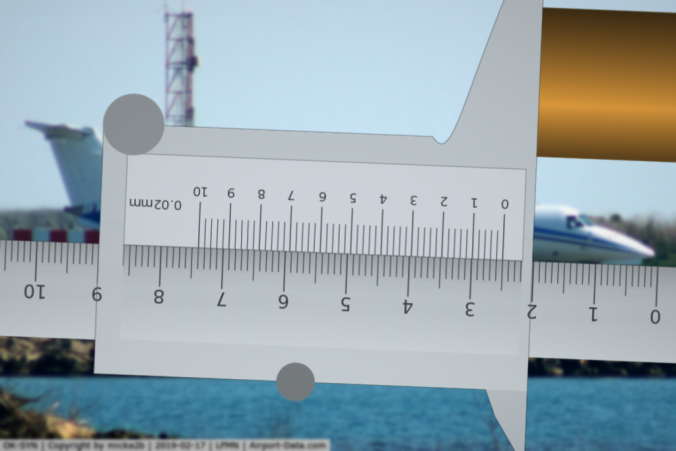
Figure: 25.0 mm
